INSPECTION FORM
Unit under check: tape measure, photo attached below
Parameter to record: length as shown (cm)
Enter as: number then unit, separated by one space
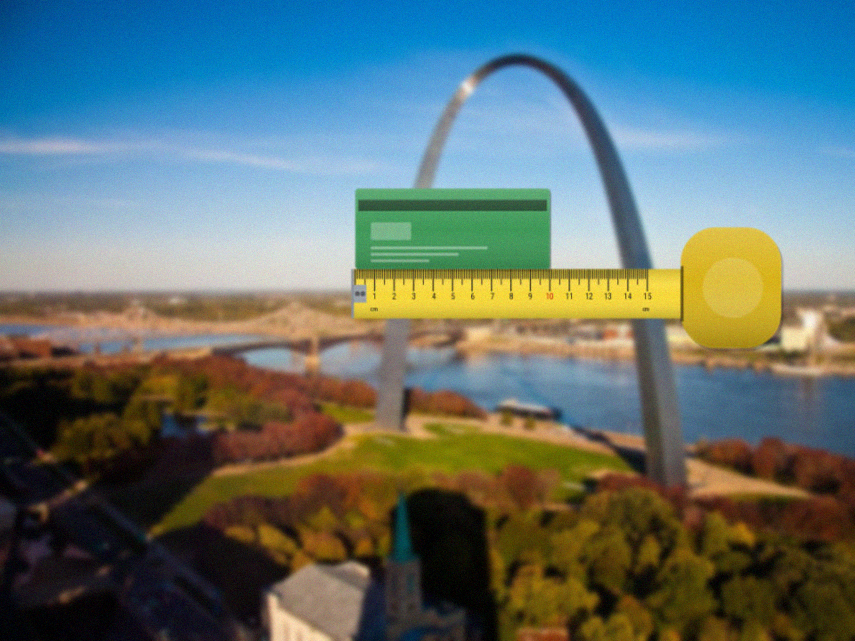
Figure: 10 cm
